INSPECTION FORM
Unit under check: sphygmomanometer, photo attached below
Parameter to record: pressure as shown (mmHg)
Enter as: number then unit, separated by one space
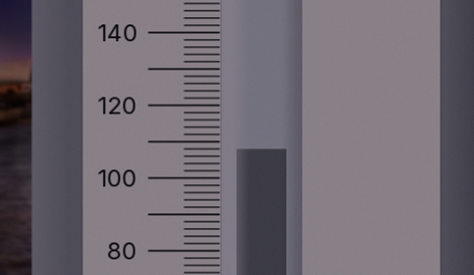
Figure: 108 mmHg
